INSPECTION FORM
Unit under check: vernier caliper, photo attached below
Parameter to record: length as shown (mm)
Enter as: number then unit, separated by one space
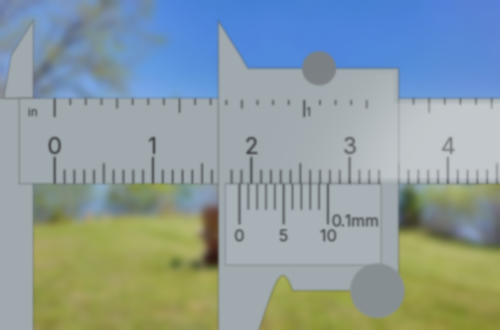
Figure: 18.8 mm
